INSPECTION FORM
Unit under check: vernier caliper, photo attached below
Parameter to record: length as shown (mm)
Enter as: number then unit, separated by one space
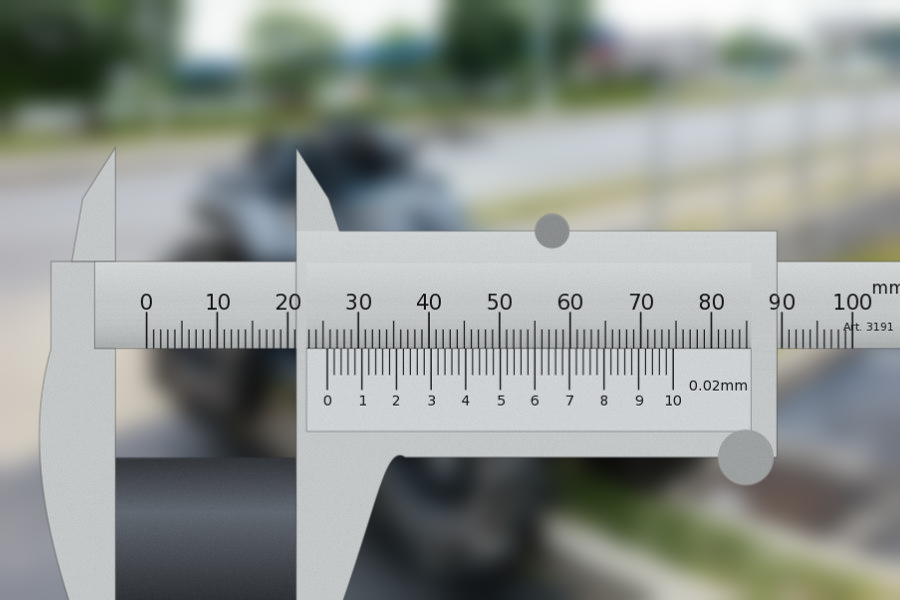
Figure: 25.6 mm
